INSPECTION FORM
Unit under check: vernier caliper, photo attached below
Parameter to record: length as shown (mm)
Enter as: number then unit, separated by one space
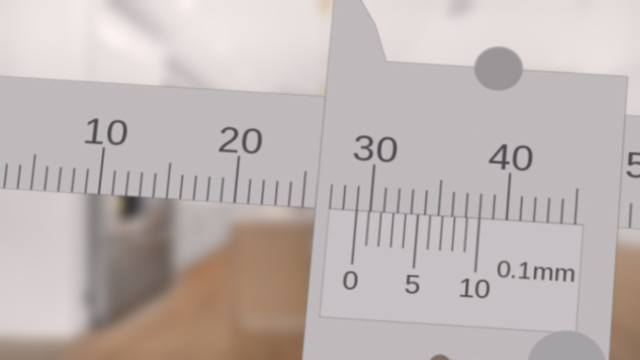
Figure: 29.0 mm
